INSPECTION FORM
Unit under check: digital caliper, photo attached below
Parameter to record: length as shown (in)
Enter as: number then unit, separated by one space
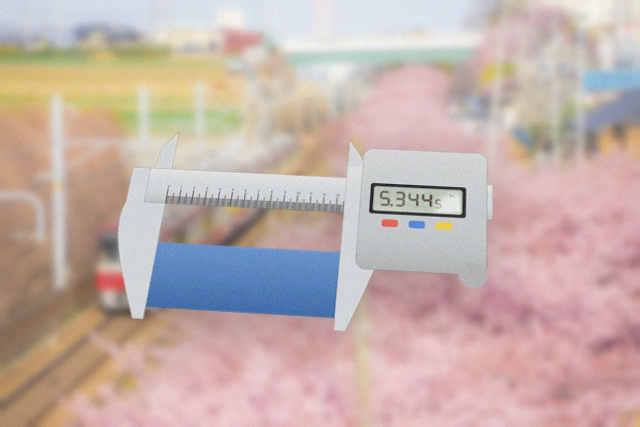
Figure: 5.3445 in
